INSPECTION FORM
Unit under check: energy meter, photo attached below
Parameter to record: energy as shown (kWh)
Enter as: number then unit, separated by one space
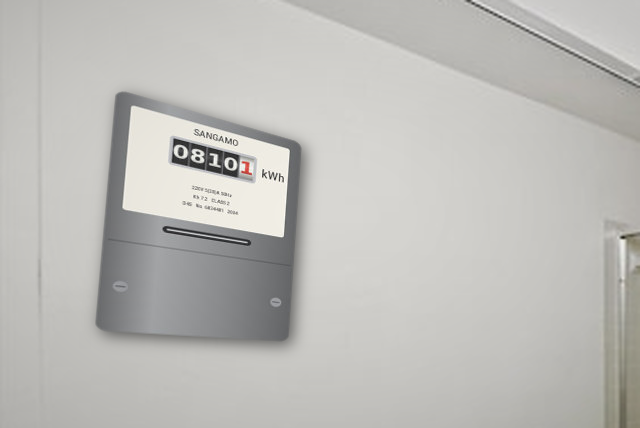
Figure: 810.1 kWh
